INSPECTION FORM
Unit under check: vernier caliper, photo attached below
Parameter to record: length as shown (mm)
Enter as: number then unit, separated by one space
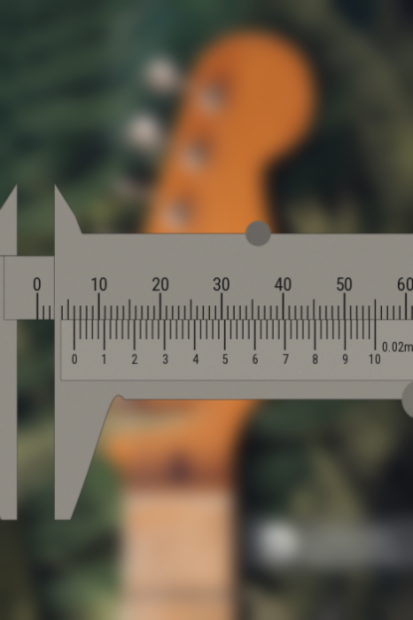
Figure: 6.0 mm
